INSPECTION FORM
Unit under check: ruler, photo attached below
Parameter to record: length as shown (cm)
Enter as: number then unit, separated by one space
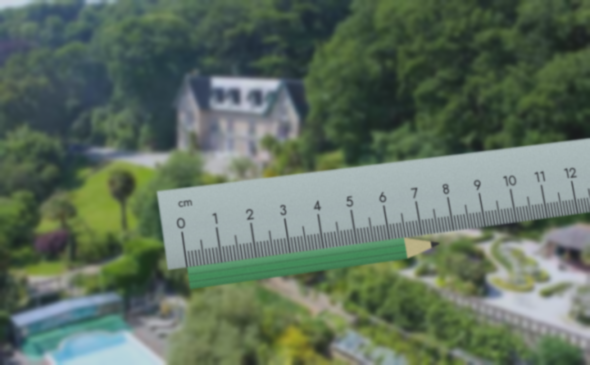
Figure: 7.5 cm
